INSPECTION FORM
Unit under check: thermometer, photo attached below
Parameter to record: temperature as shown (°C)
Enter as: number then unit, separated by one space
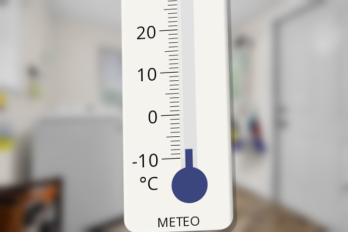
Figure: -8 °C
